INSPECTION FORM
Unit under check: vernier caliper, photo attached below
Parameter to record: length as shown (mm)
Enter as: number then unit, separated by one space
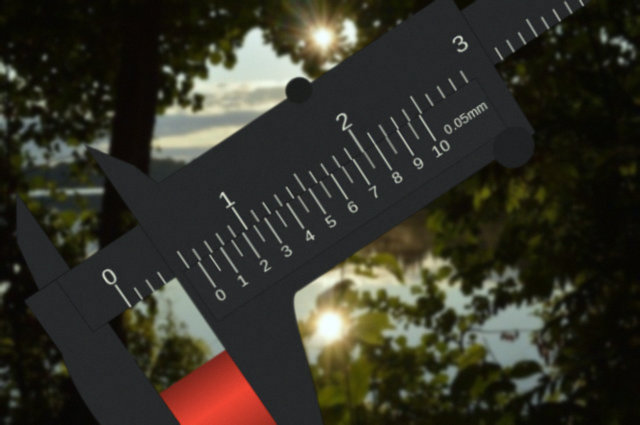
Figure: 5.8 mm
